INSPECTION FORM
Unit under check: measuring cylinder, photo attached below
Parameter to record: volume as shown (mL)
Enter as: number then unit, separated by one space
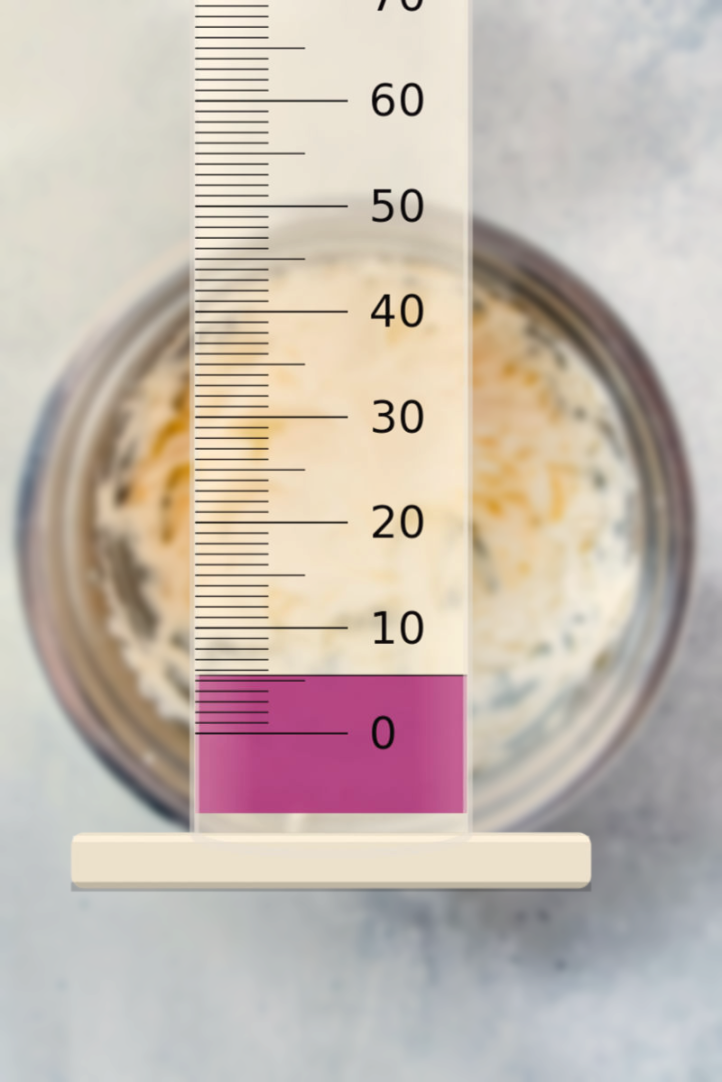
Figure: 5.5 mL
